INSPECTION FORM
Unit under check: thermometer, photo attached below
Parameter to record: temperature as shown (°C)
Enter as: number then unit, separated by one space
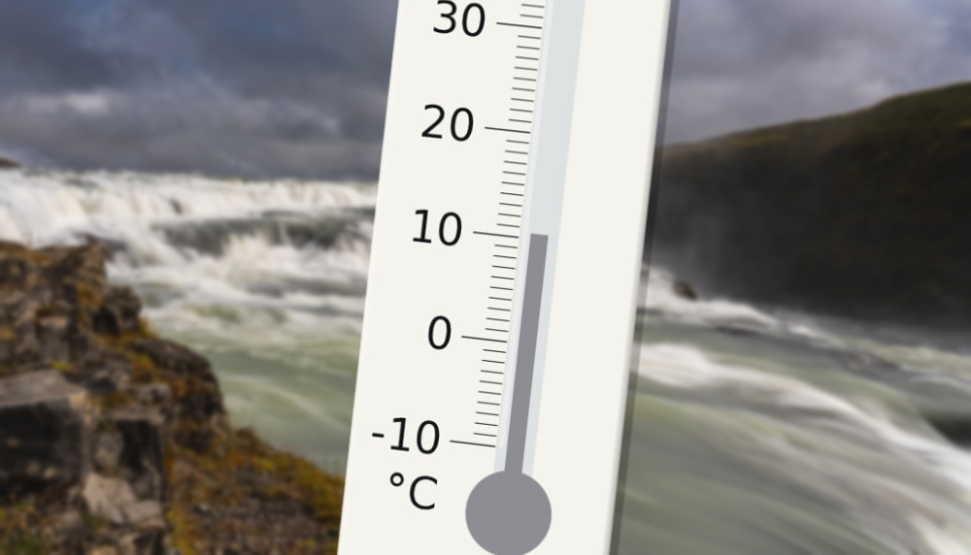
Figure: 10.5 °C
